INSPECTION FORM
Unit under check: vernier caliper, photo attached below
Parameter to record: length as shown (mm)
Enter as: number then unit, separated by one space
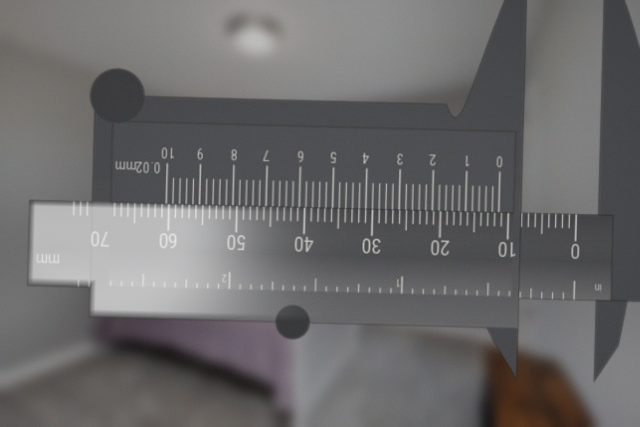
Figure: 11.4 mm
